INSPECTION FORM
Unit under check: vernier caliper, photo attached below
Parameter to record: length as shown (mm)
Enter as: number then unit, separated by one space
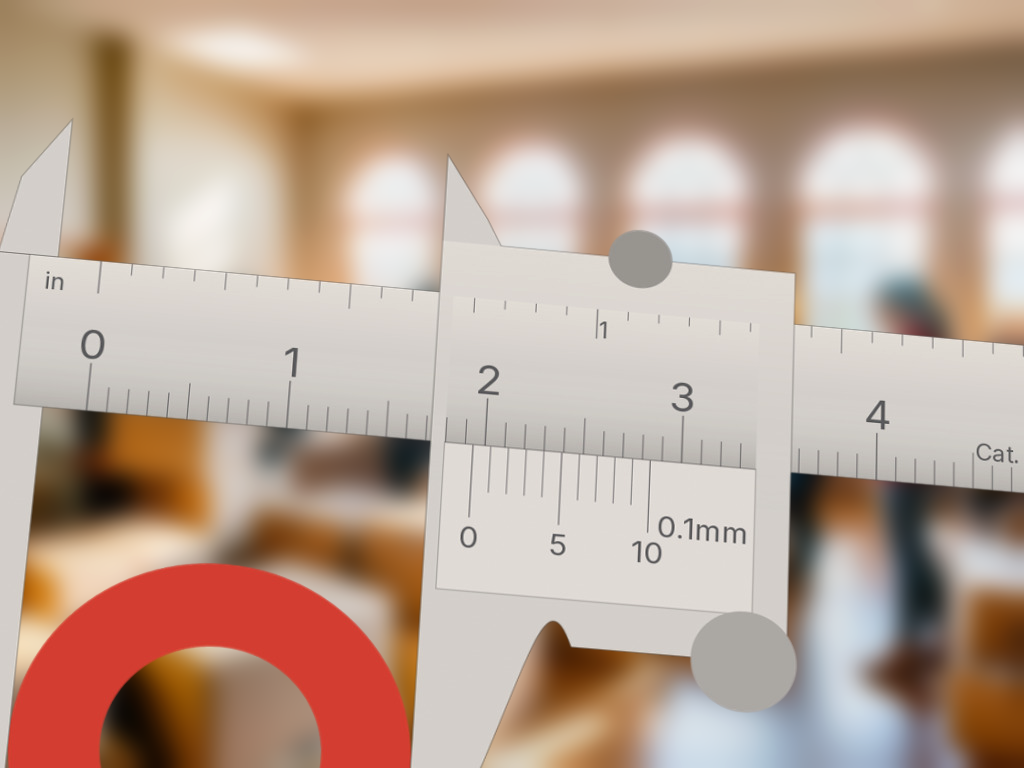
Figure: 19.4 mm
